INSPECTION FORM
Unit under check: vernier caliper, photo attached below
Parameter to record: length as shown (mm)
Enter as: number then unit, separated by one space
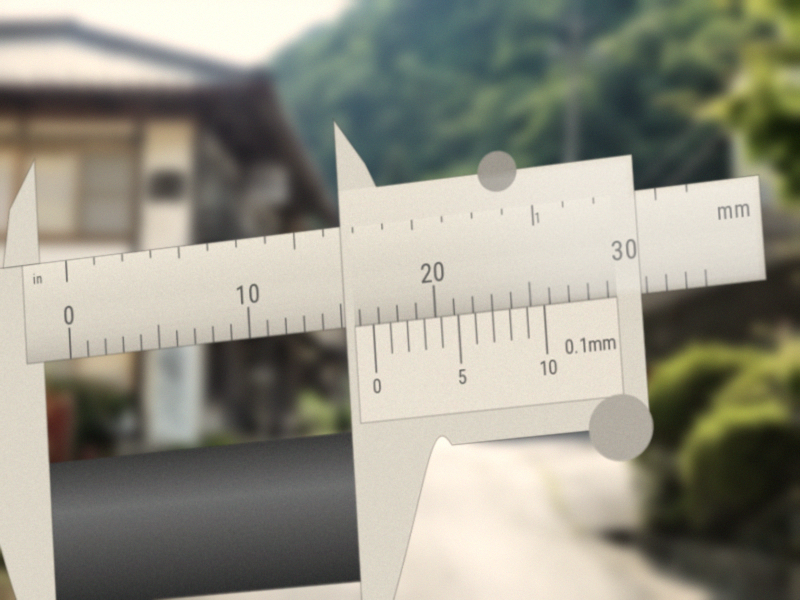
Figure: 16.7 mm
